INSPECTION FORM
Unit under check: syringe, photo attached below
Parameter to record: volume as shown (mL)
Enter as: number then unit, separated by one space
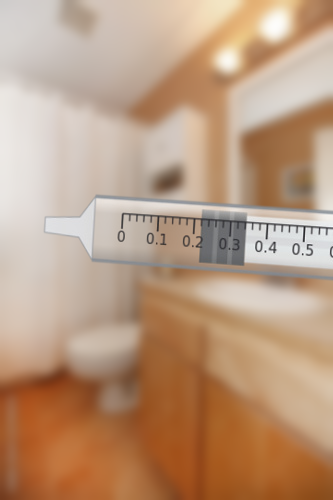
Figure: 0.22 mL
